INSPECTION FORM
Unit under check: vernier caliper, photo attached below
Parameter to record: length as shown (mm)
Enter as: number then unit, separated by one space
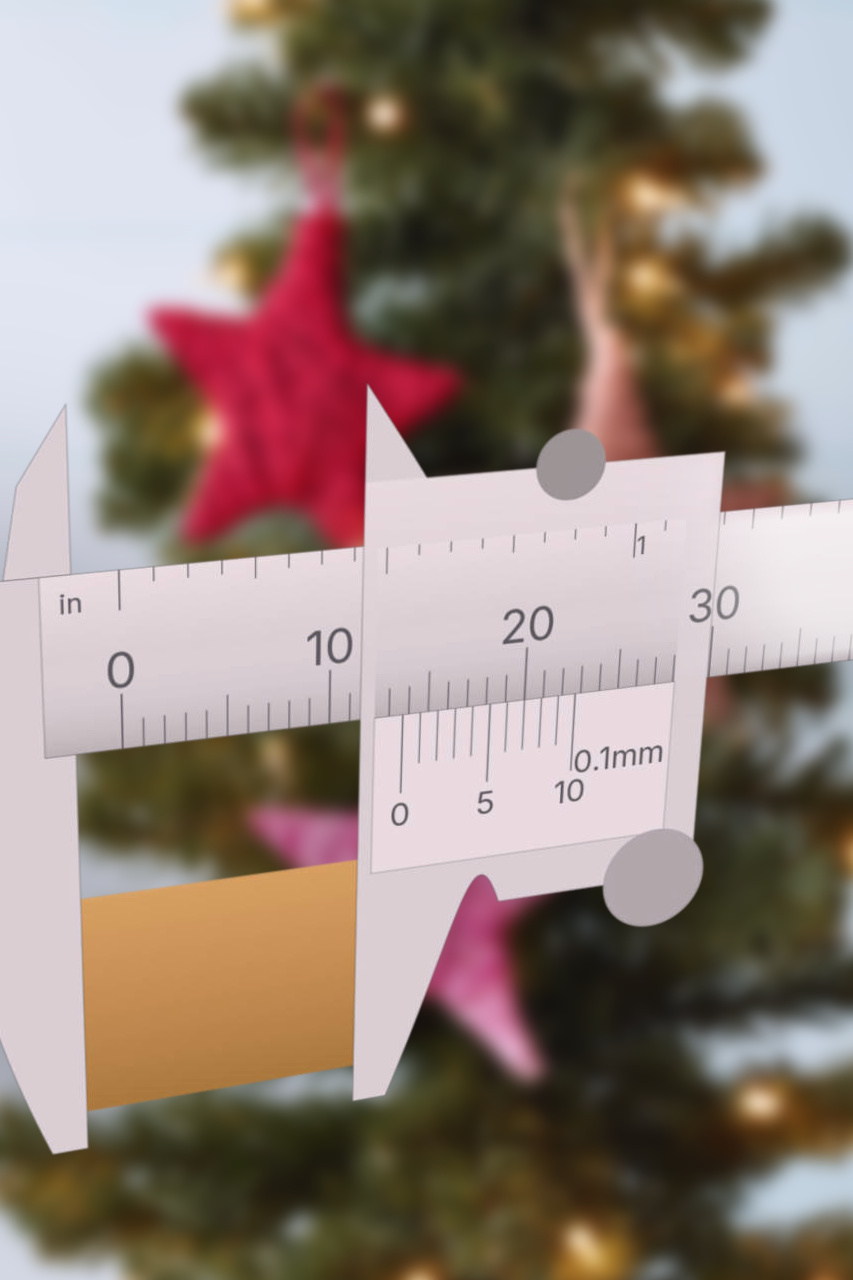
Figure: 13.7 mm
